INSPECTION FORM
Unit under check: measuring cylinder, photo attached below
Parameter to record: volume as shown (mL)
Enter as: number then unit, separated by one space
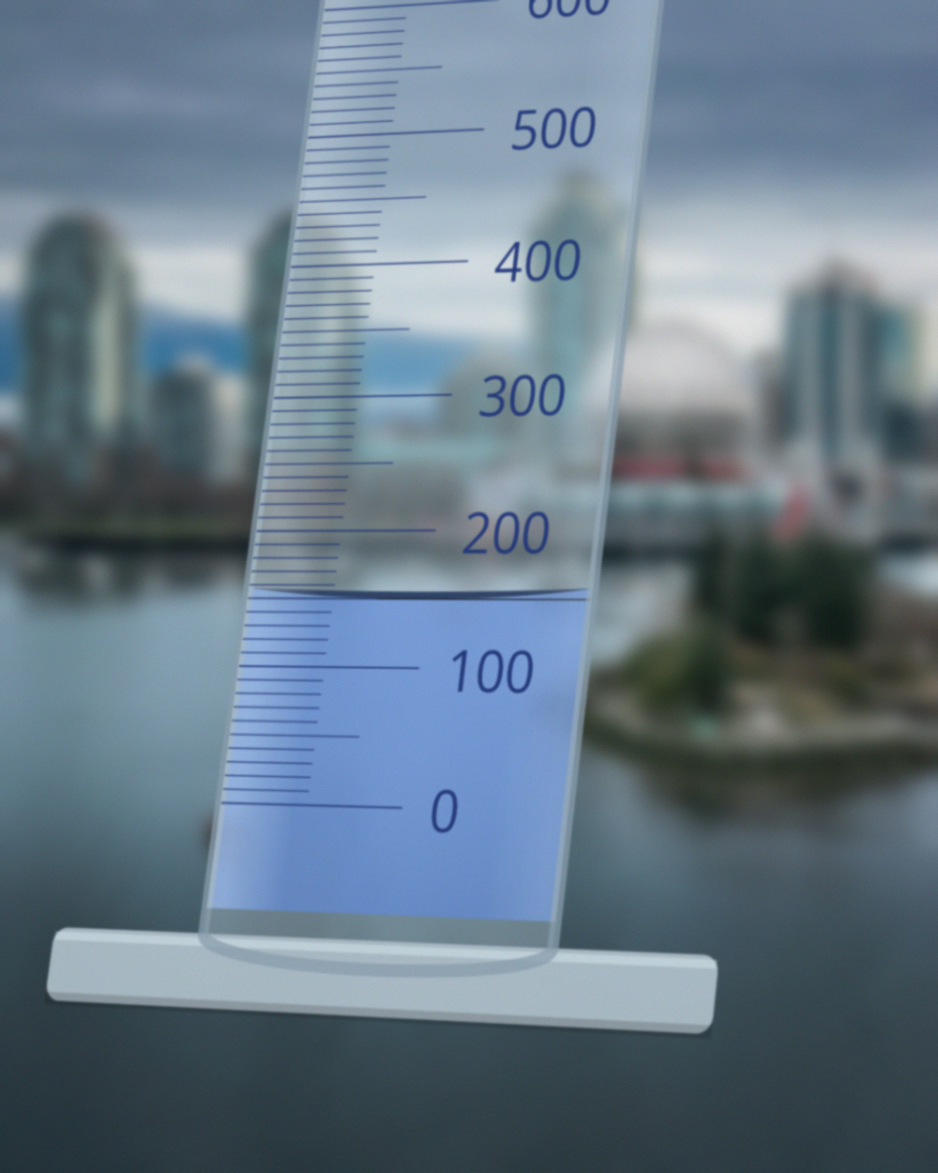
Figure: 150 mL
